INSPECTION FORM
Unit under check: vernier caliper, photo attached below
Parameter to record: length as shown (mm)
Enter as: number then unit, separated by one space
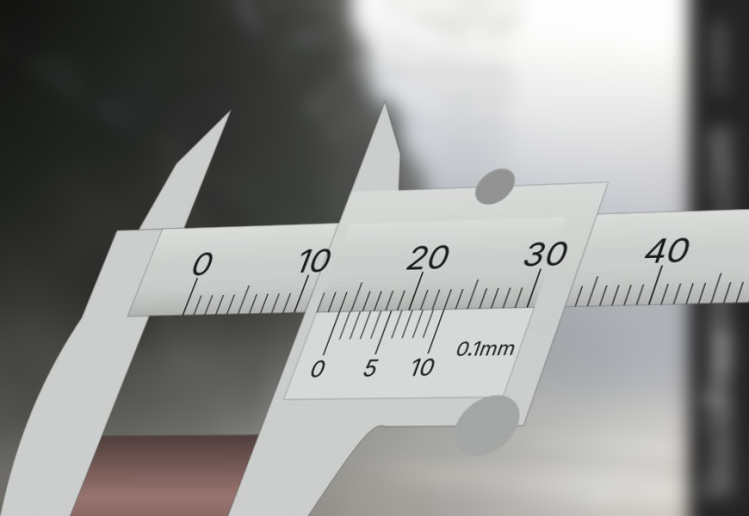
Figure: 14.0 mm
